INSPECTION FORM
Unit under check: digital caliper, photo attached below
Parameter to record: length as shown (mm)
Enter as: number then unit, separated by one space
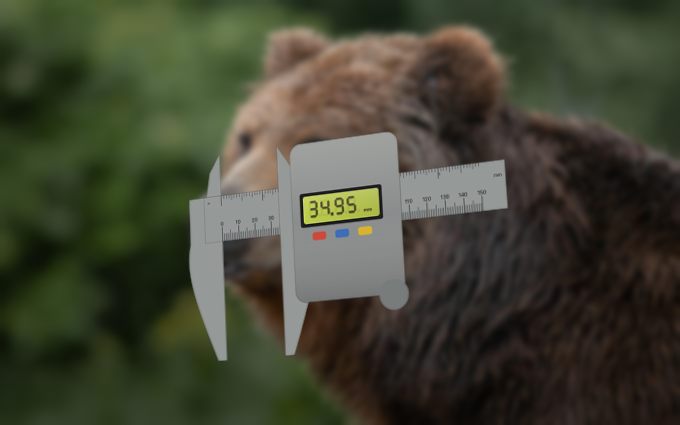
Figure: 34.95 mm
